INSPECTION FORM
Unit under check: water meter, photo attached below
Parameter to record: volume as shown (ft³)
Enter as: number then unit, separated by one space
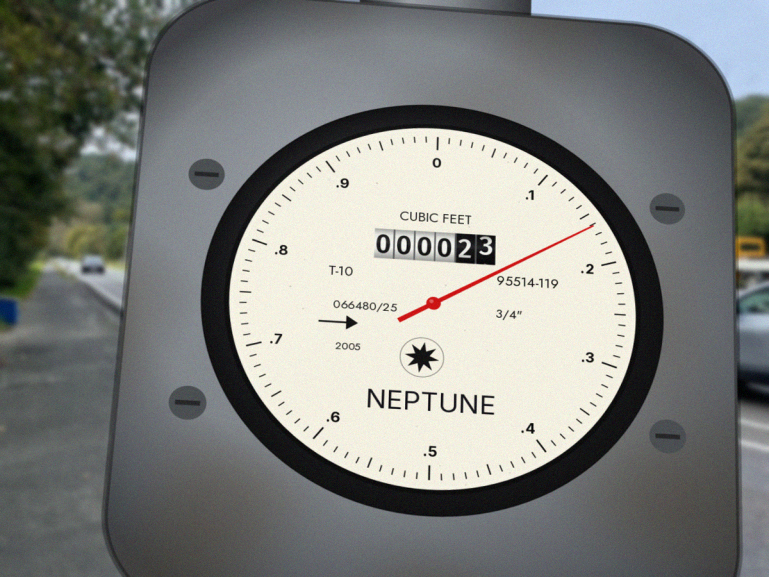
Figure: 23.16 ft³
